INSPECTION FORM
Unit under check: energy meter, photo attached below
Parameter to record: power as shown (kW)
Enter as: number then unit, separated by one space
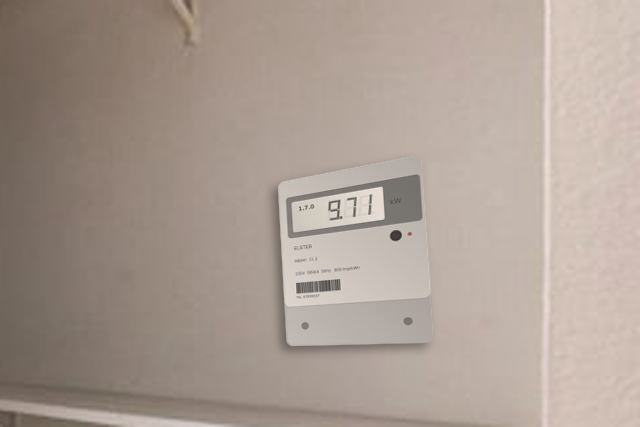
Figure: 9.71 kW
